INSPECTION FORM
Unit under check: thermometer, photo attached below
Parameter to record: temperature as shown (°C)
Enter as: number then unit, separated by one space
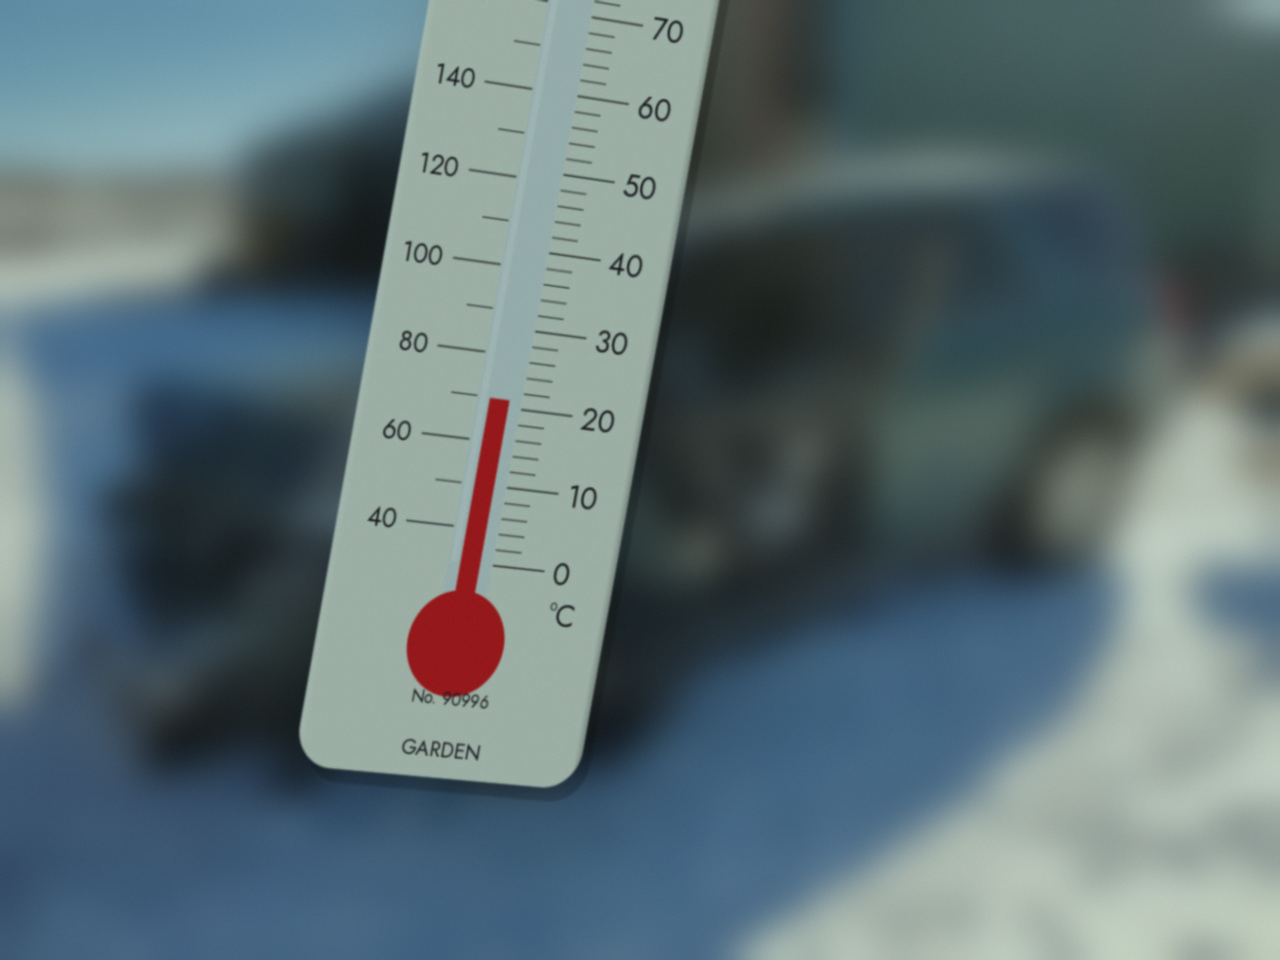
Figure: 21 °C
